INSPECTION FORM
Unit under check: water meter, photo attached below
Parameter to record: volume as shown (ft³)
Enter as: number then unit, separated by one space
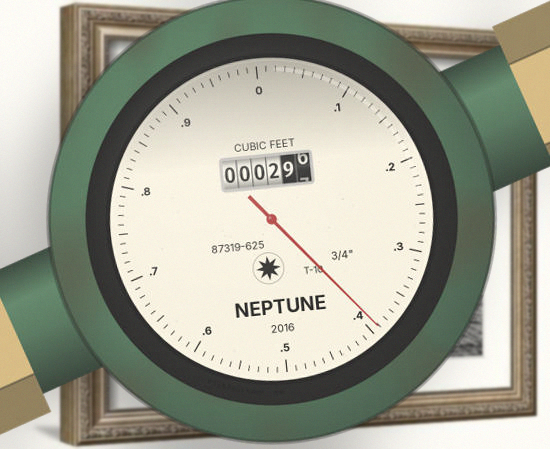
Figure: 296.39 ft³
